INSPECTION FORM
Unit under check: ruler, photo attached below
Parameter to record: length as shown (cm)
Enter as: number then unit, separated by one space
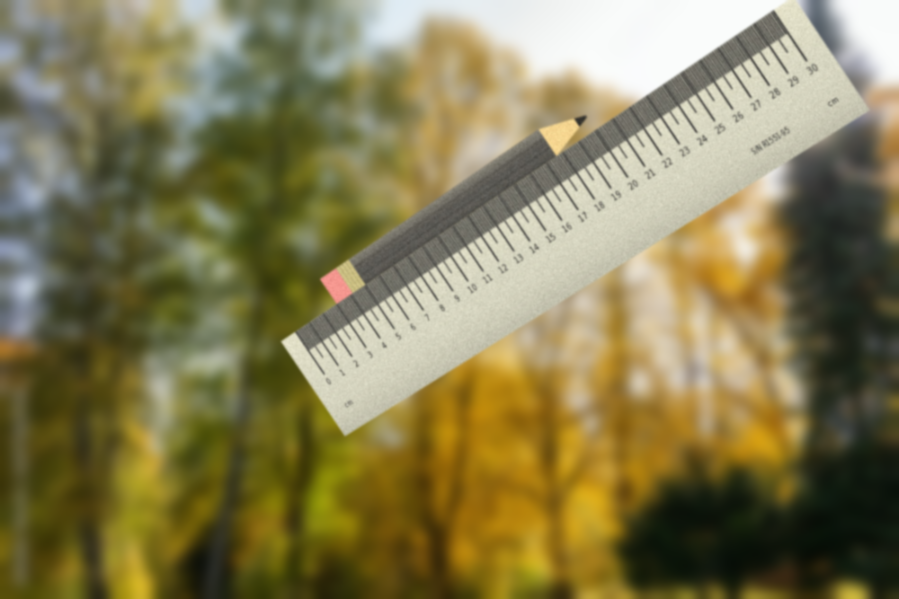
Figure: 17 cm
